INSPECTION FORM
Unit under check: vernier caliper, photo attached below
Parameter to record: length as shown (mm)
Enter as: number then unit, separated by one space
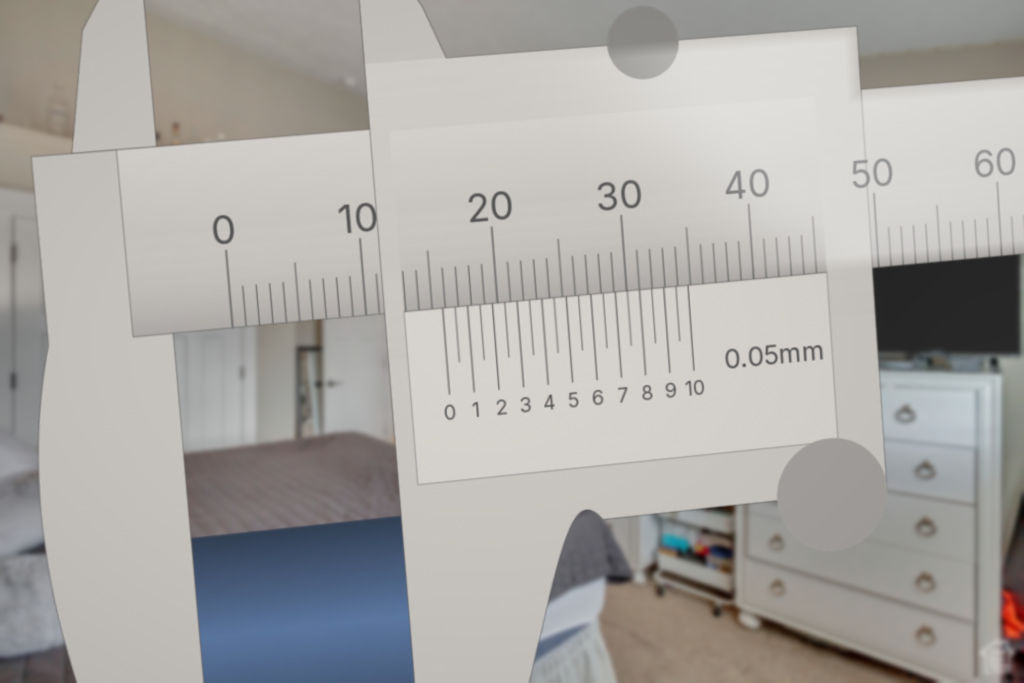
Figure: 15.8 mm
